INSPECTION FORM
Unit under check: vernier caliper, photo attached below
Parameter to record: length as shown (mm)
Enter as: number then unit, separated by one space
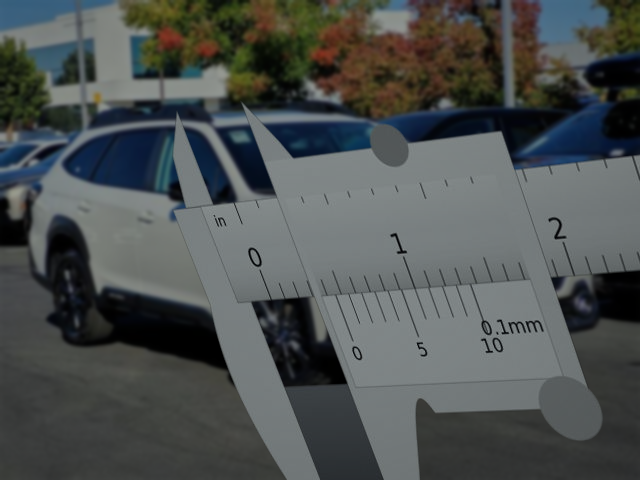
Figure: 4.6 mm
